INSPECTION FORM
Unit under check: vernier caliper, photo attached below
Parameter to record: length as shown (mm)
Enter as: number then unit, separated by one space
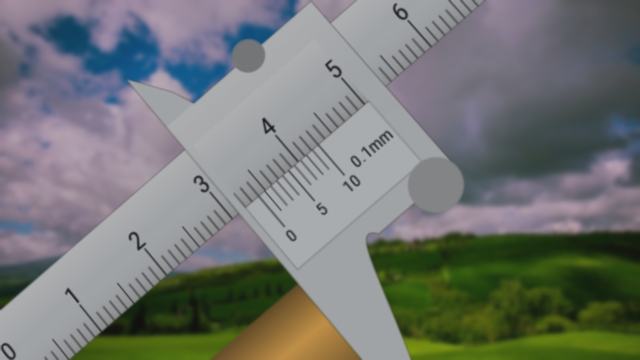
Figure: 34.0 mm
